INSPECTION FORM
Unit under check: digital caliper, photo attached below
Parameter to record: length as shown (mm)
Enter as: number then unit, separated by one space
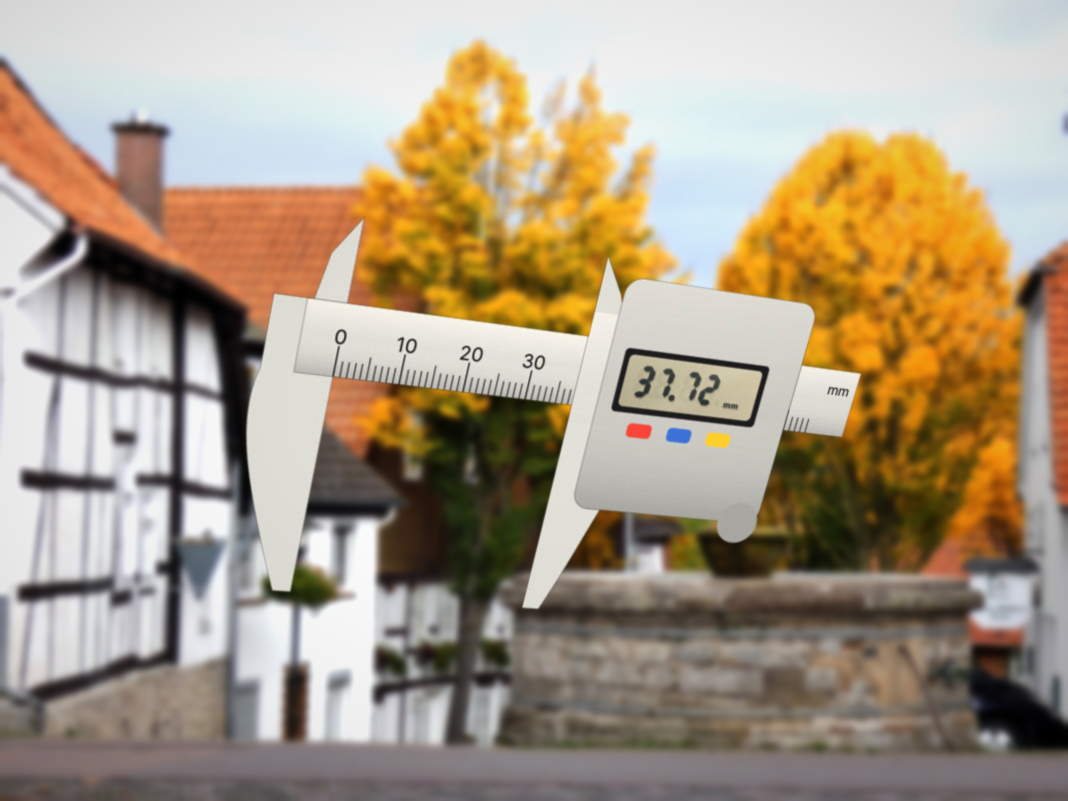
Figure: 37.72 mm
